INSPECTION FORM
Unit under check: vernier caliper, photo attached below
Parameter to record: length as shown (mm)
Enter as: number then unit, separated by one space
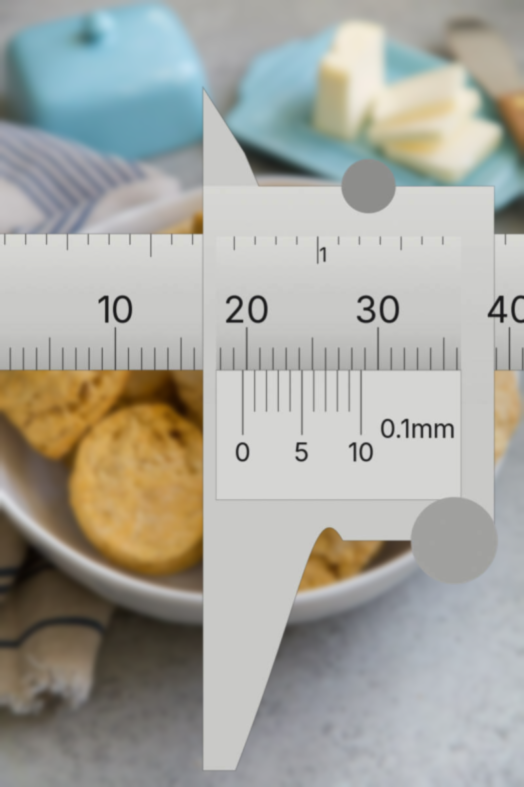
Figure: 19.7 mm
